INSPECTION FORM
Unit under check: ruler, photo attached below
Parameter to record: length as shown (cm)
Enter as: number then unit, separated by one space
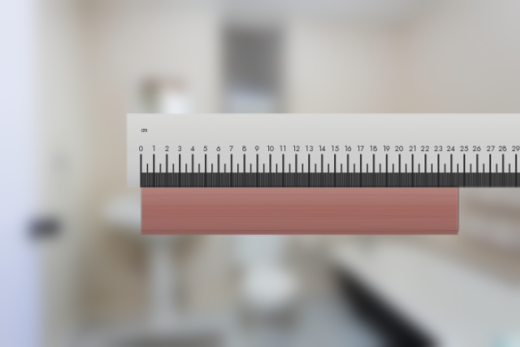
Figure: 24.5 cm
